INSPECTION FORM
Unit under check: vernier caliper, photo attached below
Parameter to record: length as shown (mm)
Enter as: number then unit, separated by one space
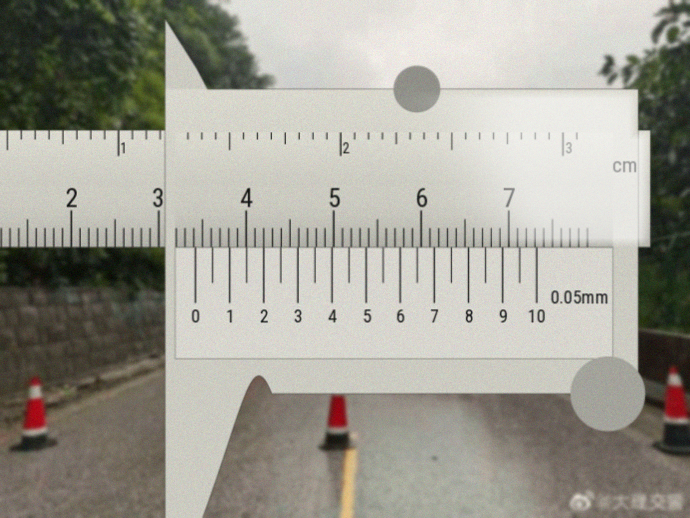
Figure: 34.2 mm
